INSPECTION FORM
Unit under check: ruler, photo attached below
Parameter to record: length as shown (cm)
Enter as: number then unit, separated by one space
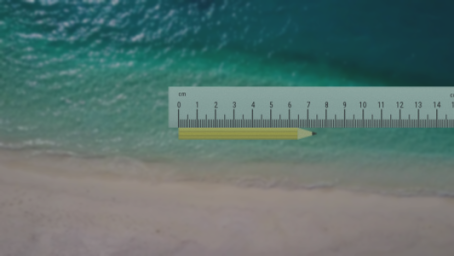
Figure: 7.5 cm
